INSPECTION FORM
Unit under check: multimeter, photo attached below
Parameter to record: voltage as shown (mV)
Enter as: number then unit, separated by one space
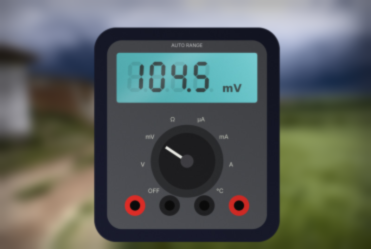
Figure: 104.5 mV
